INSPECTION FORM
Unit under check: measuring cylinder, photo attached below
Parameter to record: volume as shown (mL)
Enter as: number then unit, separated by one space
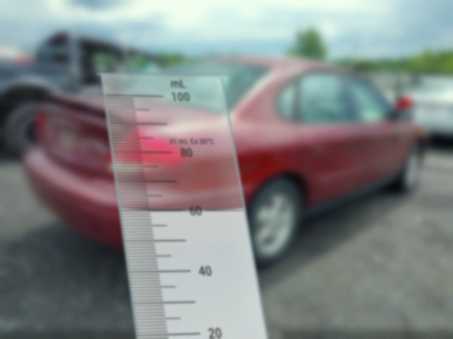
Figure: 60 mL
